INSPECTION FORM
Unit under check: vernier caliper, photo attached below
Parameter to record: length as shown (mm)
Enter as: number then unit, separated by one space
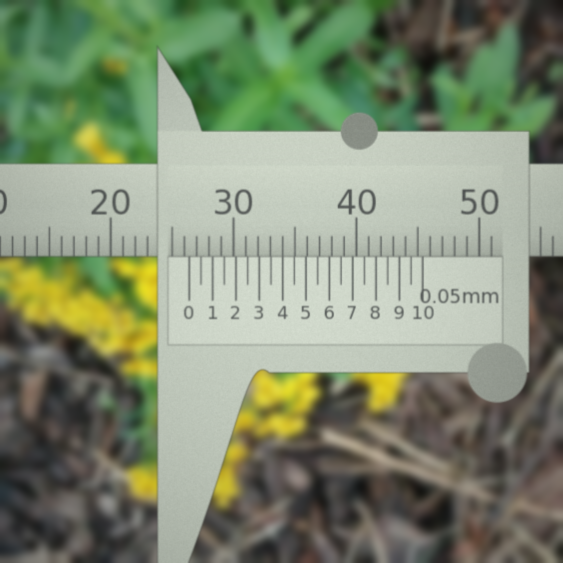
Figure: 26.4 mm
